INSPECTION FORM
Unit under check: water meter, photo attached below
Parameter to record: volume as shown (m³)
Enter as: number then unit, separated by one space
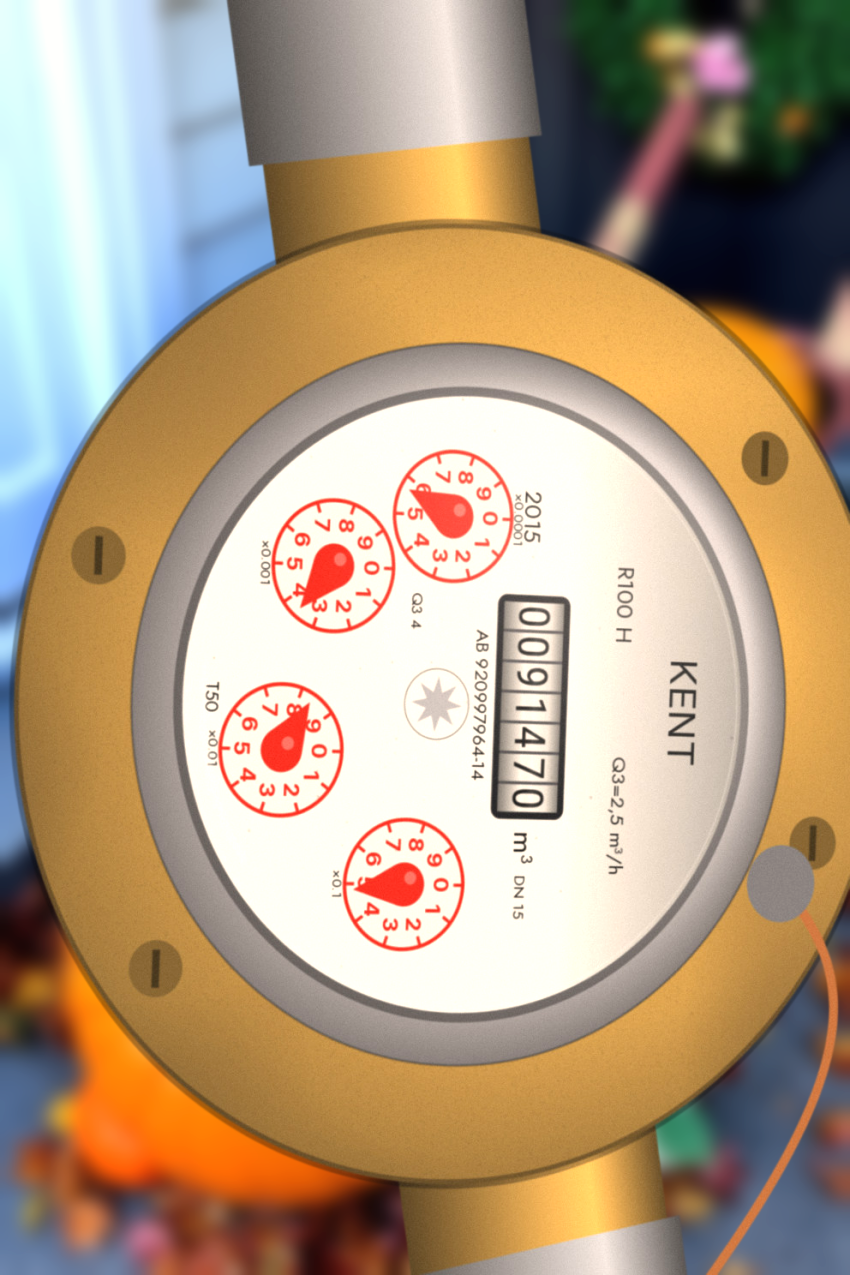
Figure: 91470.4835 m³
